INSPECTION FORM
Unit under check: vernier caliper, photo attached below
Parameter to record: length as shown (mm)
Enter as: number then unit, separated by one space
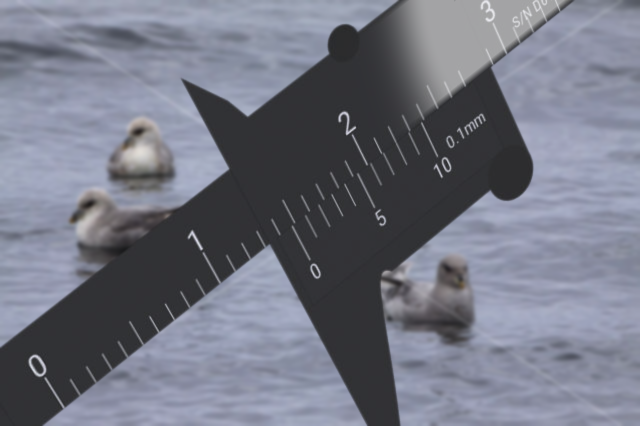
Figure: 14.8 mm
